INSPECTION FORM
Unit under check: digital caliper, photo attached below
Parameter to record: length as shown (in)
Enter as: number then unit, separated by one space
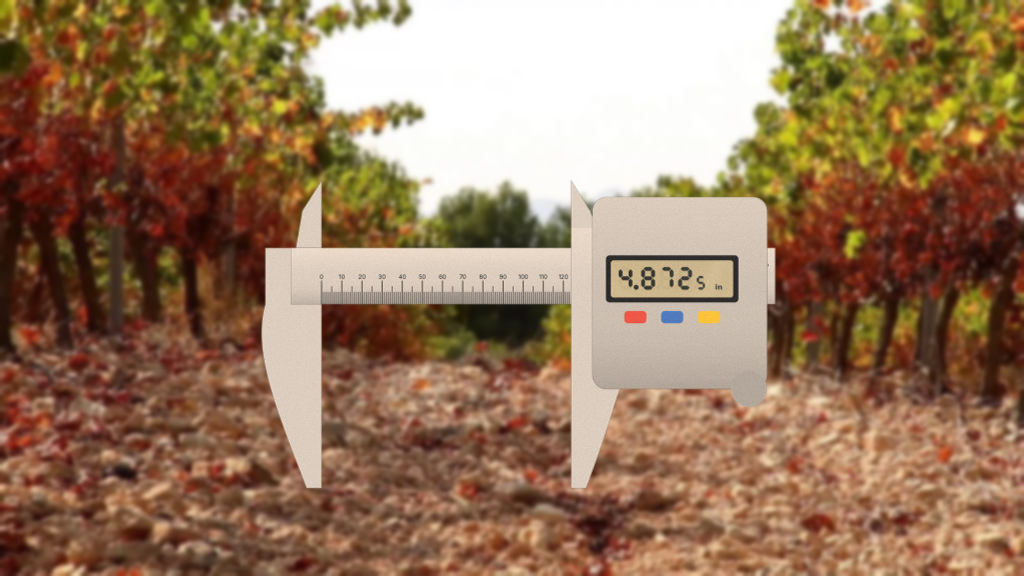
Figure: 4.8725 in
